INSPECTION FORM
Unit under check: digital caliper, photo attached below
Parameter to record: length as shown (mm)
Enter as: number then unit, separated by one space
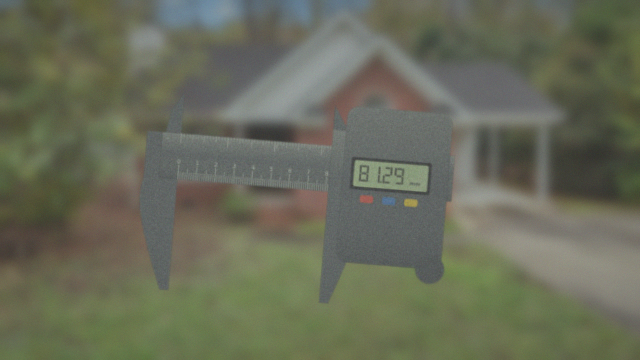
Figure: 81.29 mm
